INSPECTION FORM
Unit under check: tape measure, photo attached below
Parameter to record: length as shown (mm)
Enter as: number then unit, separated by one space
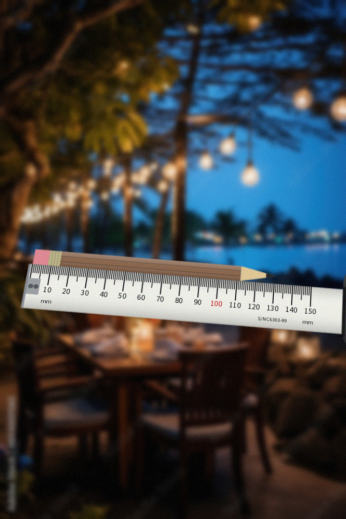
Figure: 130 mm
